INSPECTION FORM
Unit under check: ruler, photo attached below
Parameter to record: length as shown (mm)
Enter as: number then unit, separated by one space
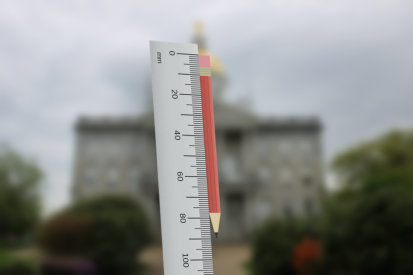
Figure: 90 mm
